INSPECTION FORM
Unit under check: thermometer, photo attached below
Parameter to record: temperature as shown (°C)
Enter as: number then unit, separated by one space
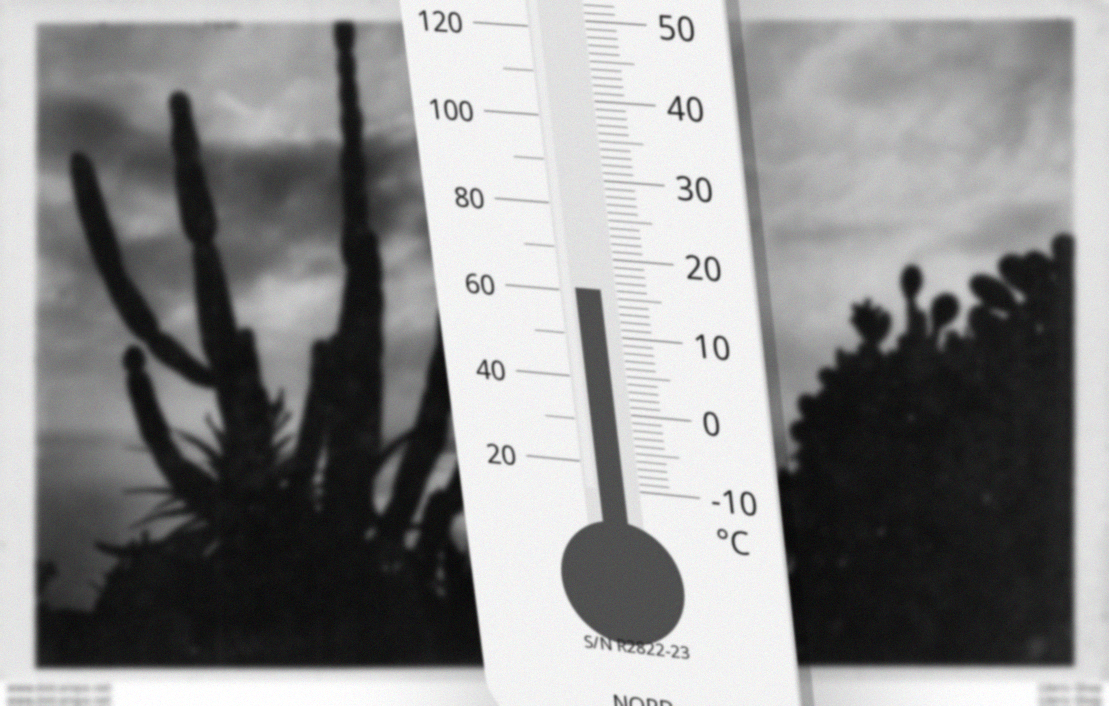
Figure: 16 °C
